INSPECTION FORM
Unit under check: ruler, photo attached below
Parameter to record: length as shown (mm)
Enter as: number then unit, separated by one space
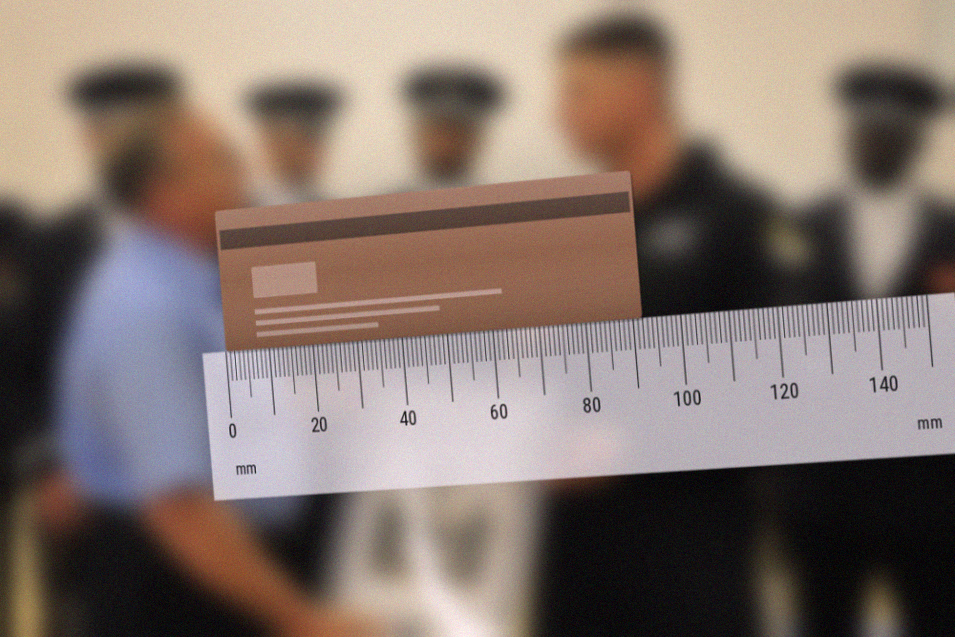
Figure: 92 mm
